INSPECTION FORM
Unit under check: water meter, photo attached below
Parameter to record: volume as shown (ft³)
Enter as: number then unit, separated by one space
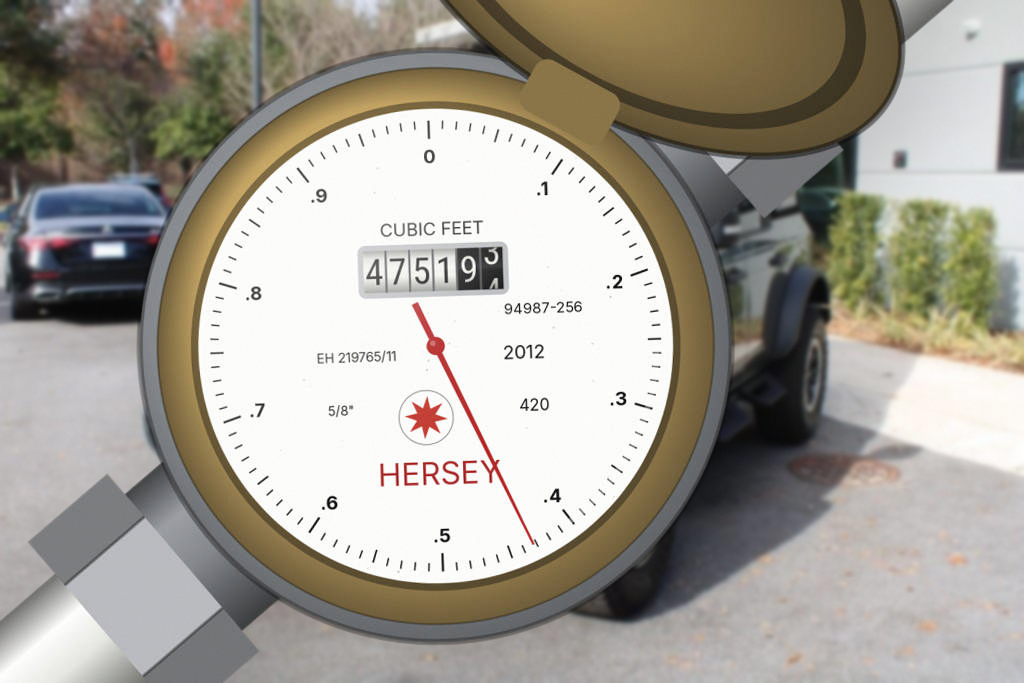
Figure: 475193.43 ft³
